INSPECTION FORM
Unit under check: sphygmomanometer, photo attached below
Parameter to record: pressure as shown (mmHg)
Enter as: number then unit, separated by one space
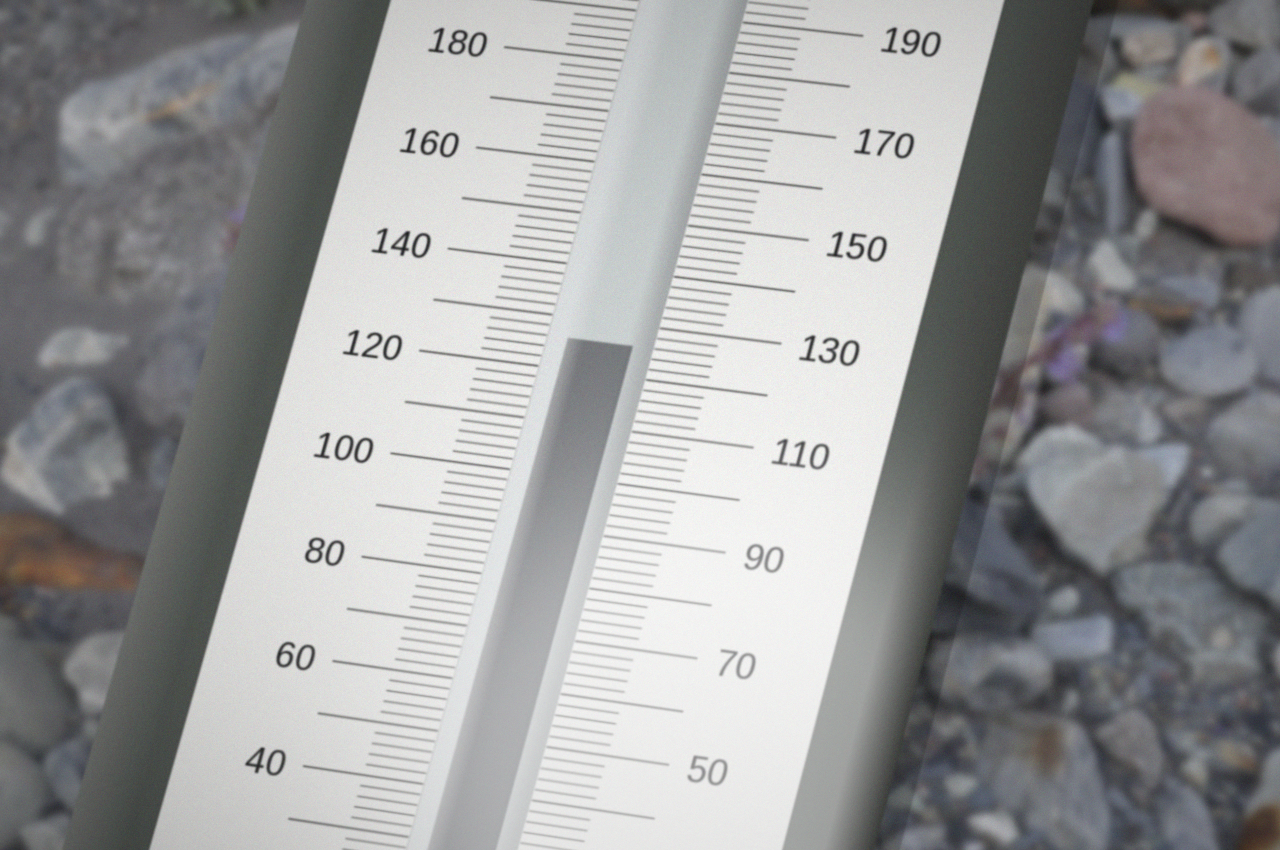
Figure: 126 mmHg
